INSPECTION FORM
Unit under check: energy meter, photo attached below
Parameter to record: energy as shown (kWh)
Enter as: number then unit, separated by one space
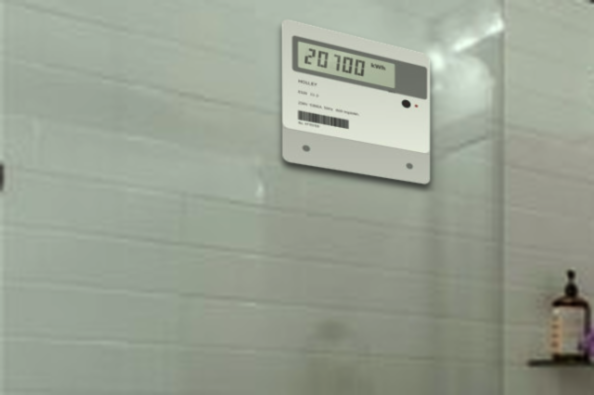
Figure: 20700 kWh
